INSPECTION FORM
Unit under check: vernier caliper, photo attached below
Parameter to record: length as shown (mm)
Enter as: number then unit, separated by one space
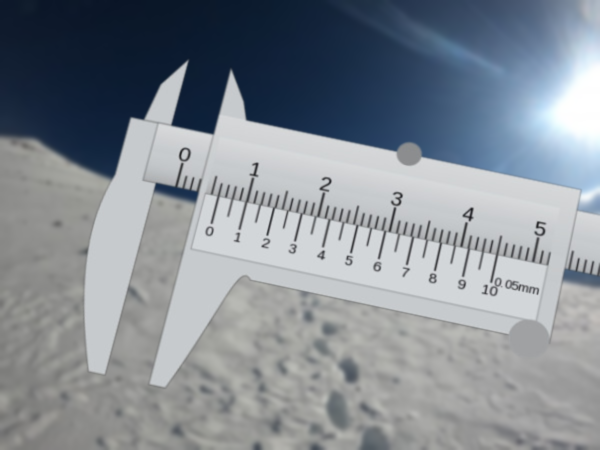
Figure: 6.0 mm
